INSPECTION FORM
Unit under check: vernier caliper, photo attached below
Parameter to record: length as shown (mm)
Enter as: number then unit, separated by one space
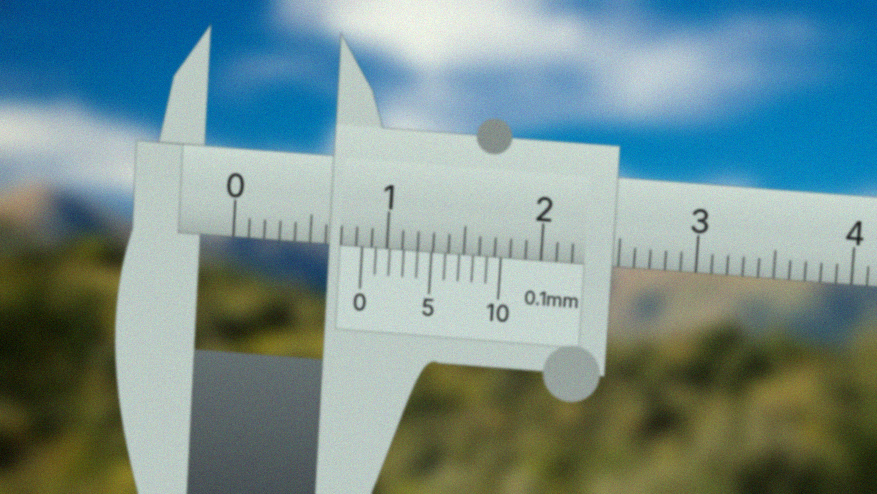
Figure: 8.4 mm
